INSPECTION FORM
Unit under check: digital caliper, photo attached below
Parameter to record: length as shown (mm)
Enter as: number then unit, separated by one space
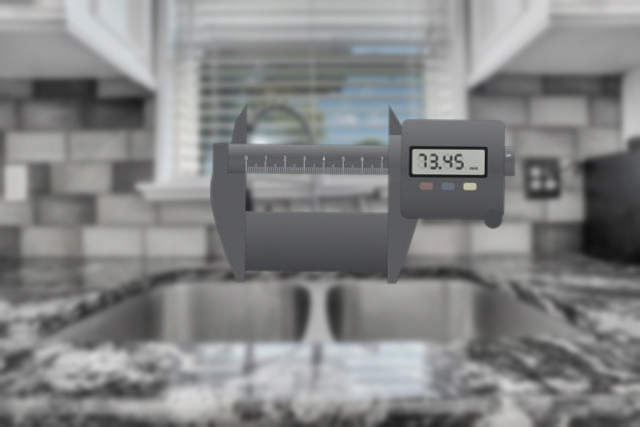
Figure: 73.45 mm
